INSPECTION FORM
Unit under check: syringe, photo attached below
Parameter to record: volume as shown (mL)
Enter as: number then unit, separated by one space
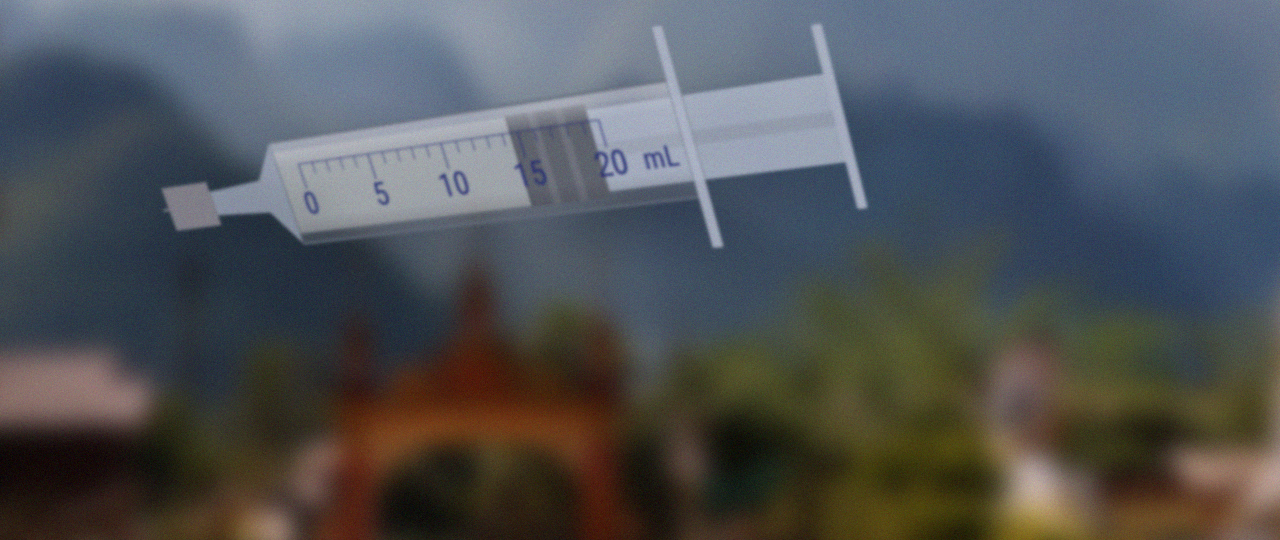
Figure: 14.5 mL
